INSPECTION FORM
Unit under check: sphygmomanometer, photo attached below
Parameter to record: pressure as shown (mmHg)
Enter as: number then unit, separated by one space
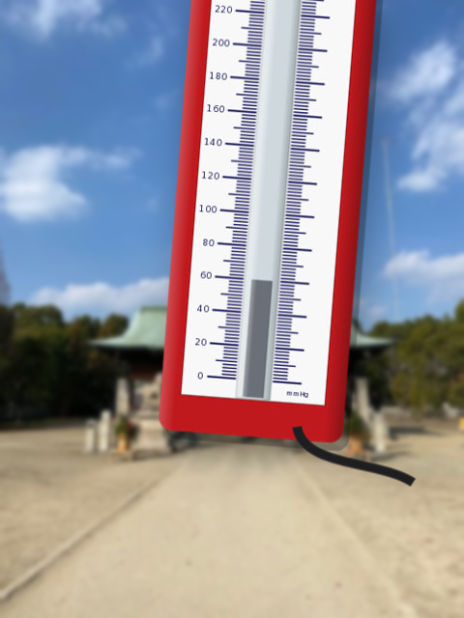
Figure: 60 mmHg
